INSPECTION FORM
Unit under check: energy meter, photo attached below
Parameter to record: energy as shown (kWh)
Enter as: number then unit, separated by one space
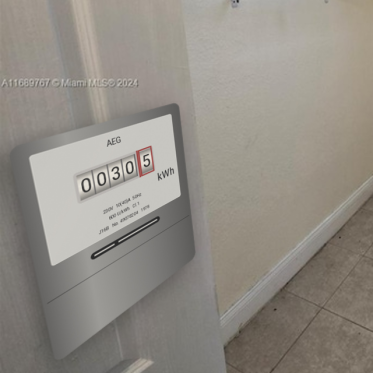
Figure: 30.5 kWh
